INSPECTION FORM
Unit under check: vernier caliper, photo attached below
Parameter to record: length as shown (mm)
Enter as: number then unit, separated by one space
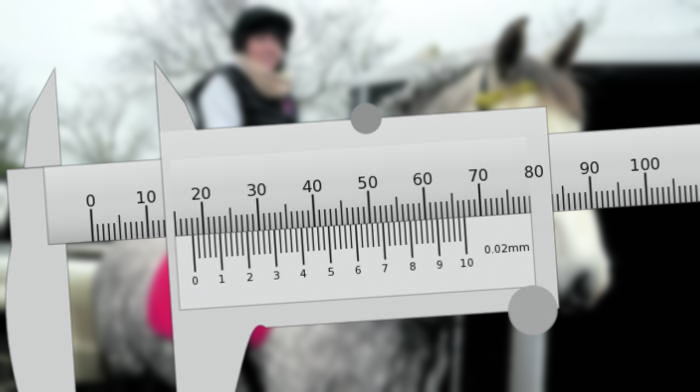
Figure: 18.0 mm
